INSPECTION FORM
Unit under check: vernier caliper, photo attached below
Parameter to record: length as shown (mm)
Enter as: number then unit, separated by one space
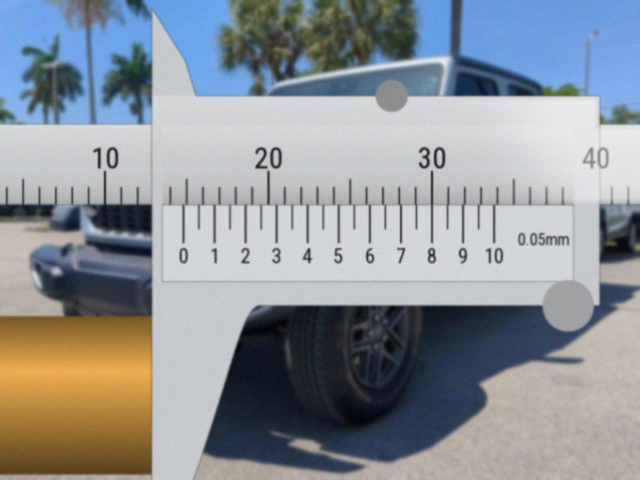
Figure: 14.8 mm
